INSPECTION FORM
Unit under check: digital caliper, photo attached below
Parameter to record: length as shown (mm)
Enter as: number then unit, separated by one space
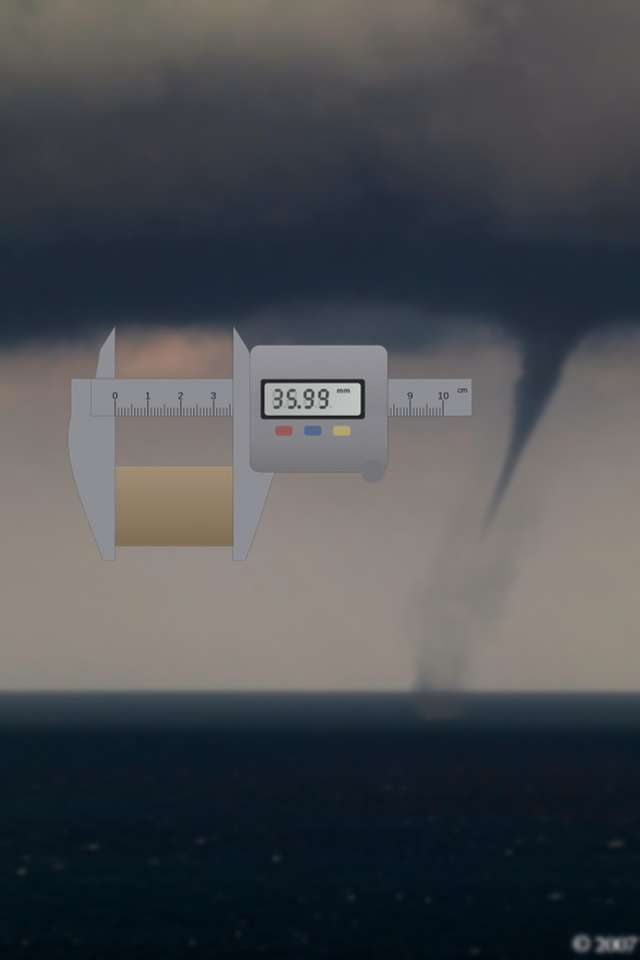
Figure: 35.99 mm
